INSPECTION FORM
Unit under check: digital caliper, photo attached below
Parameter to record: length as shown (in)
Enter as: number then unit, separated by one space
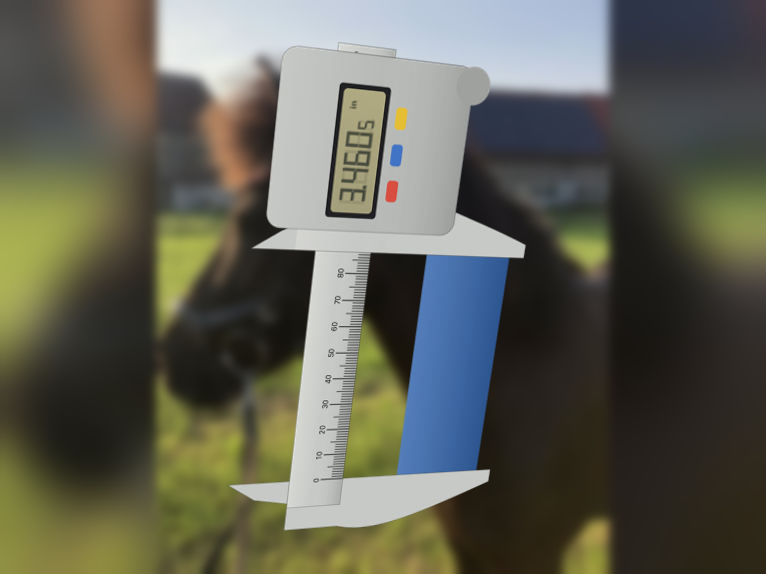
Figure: 3.4605 in
